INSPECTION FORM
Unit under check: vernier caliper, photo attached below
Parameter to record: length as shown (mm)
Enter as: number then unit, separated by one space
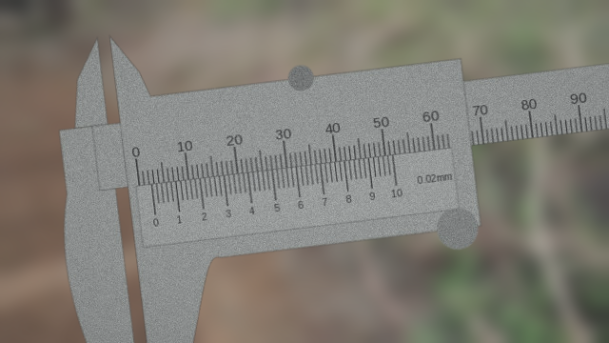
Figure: 2.5 mm
